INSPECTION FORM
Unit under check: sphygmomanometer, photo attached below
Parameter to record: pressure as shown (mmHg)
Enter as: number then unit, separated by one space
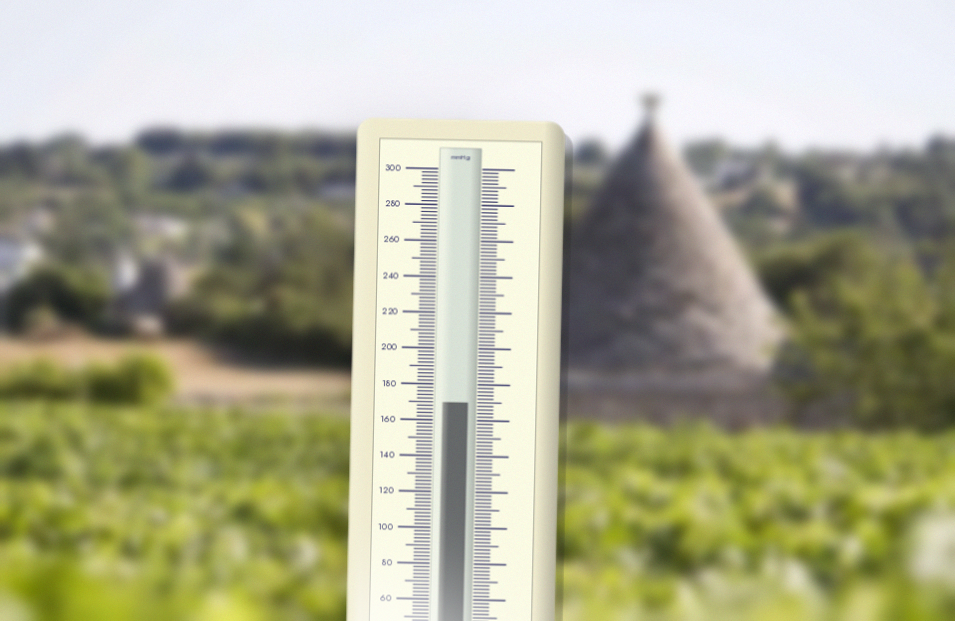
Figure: 170 mmHg
